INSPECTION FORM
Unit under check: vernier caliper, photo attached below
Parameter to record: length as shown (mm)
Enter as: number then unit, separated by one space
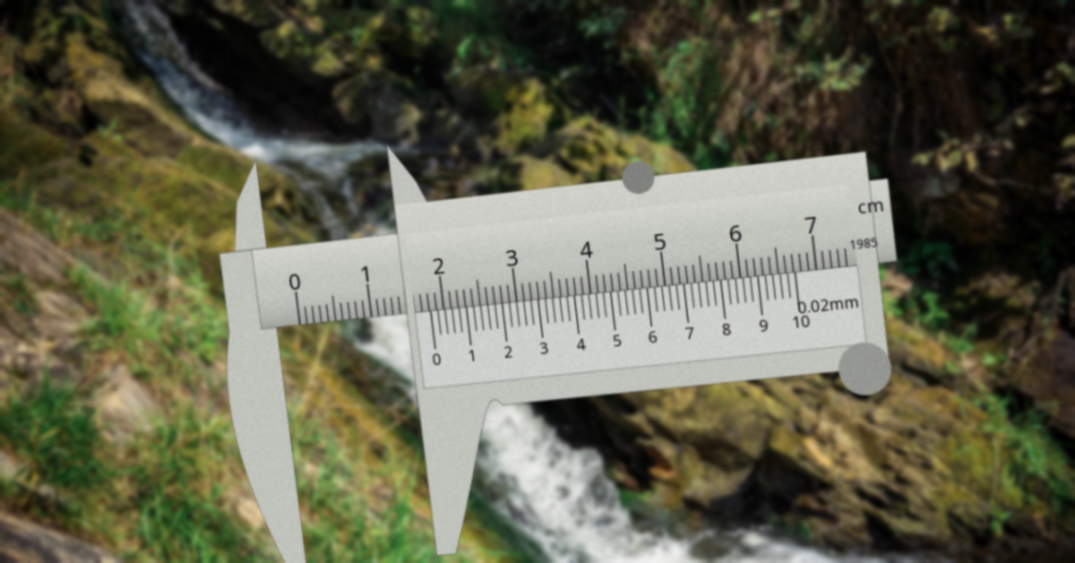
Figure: 18.2 mm
